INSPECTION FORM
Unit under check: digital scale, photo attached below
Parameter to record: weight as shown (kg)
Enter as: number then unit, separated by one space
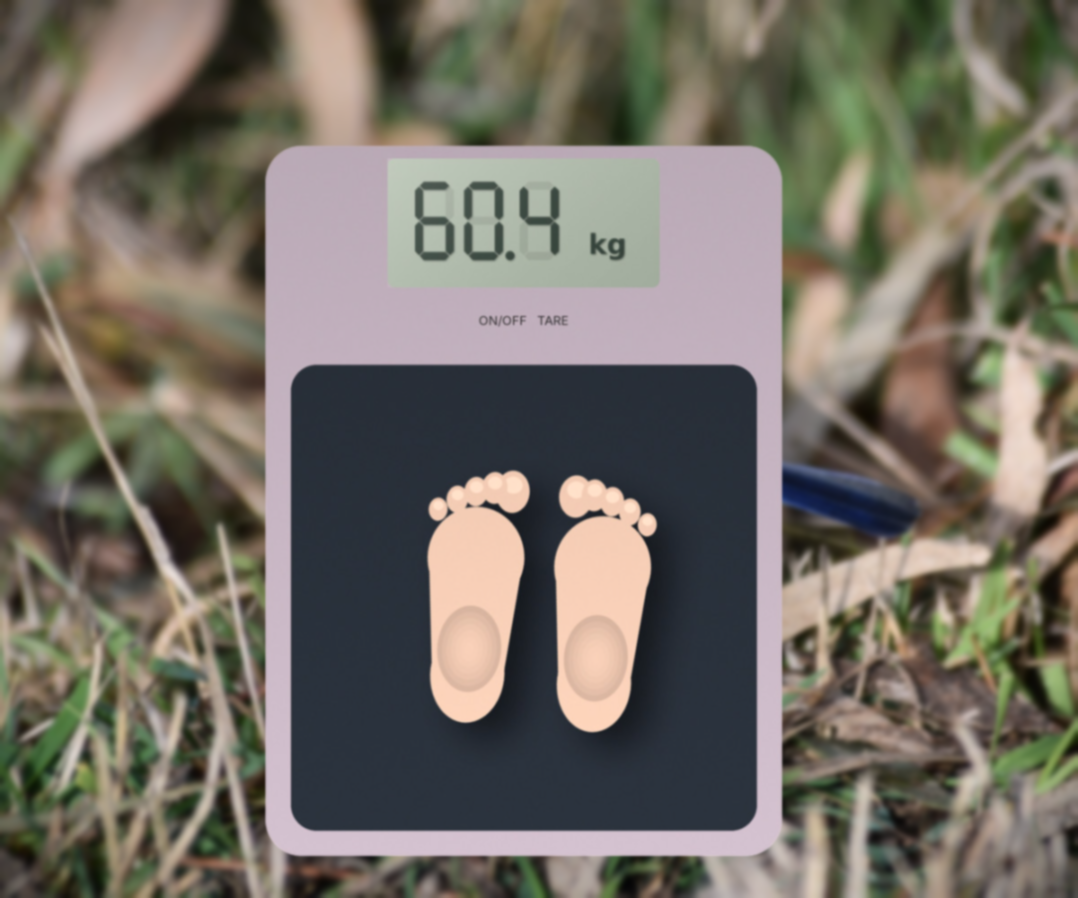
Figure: 60.4 kg
